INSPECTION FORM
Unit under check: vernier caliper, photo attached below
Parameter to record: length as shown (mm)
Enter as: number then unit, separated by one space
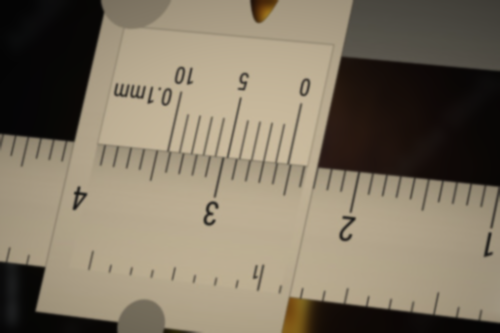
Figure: 25.2 mm
